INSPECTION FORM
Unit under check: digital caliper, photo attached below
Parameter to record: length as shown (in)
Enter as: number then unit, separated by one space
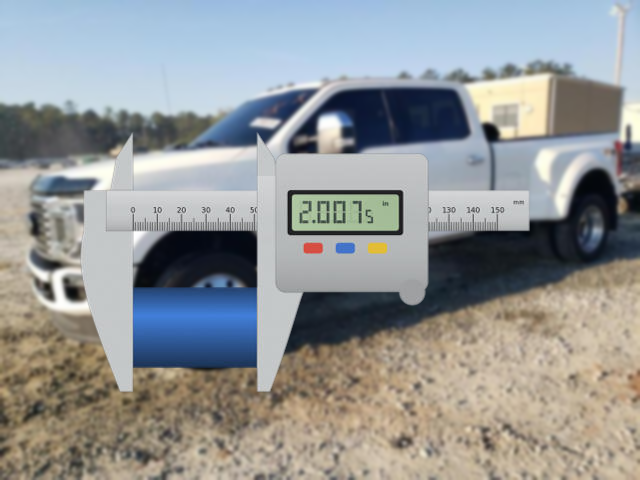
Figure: 2.0075 in
